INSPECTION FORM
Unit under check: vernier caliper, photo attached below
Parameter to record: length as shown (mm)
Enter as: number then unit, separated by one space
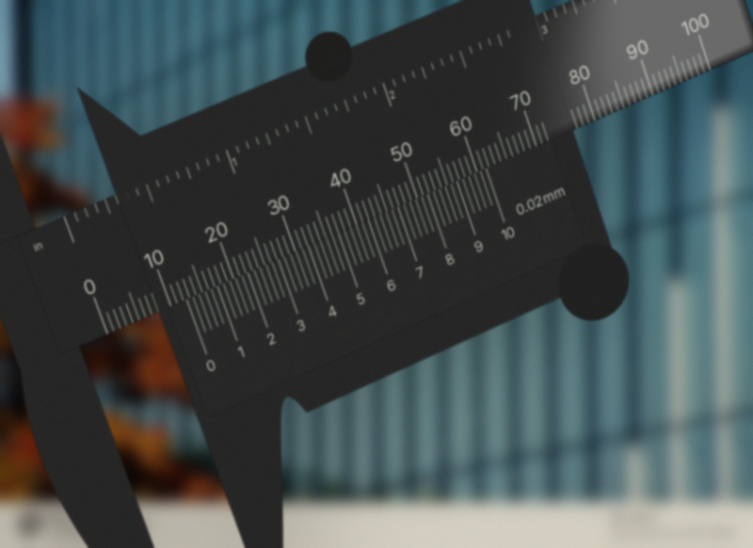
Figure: 12.5 mm
